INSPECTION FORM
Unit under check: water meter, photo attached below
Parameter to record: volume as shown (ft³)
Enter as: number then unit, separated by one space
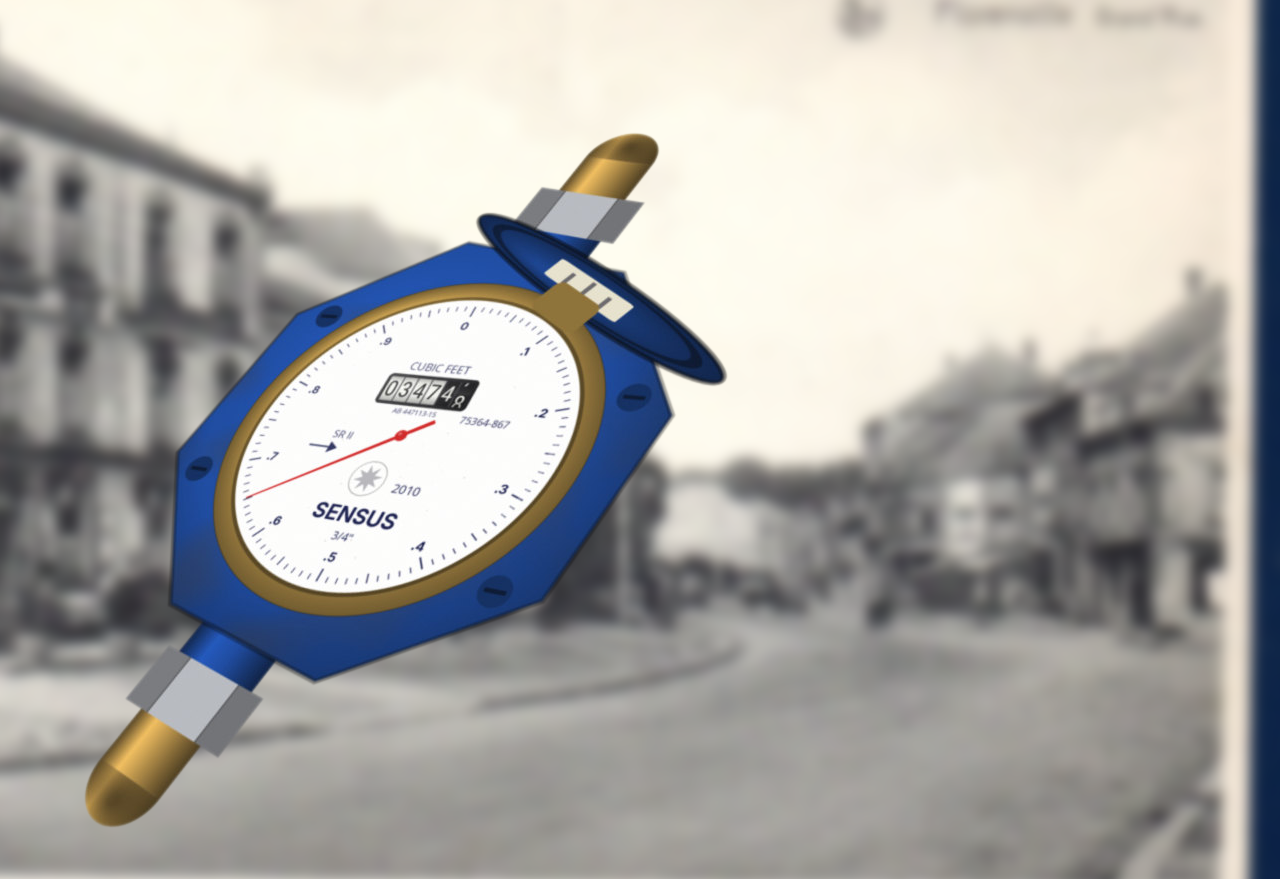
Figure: 34747.65 ft³
